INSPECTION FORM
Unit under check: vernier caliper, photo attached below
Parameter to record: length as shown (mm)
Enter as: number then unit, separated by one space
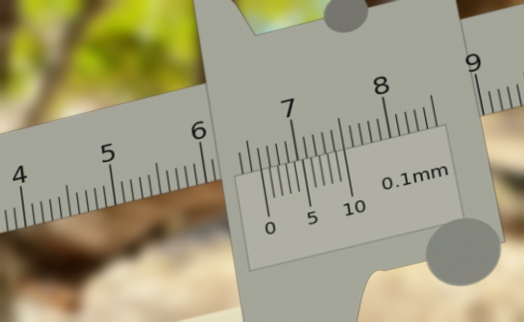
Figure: 66.0 mm
